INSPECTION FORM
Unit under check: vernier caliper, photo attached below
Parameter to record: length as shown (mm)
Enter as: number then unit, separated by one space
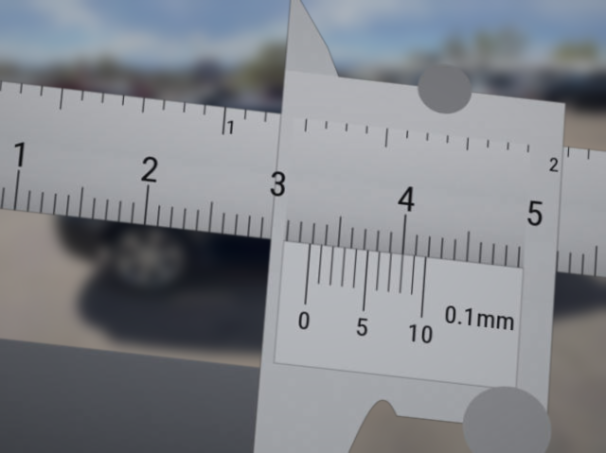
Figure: 32.8 mm
